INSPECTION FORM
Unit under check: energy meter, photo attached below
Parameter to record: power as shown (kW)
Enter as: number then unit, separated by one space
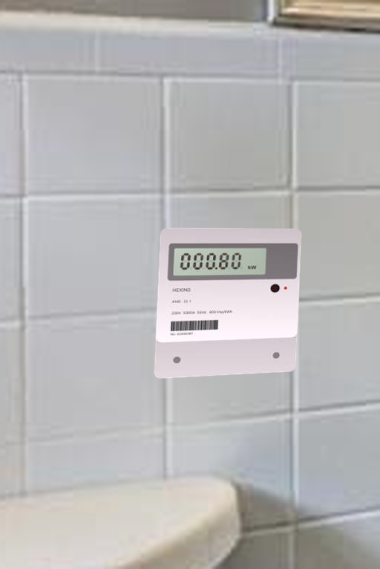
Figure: 0.80 kW
